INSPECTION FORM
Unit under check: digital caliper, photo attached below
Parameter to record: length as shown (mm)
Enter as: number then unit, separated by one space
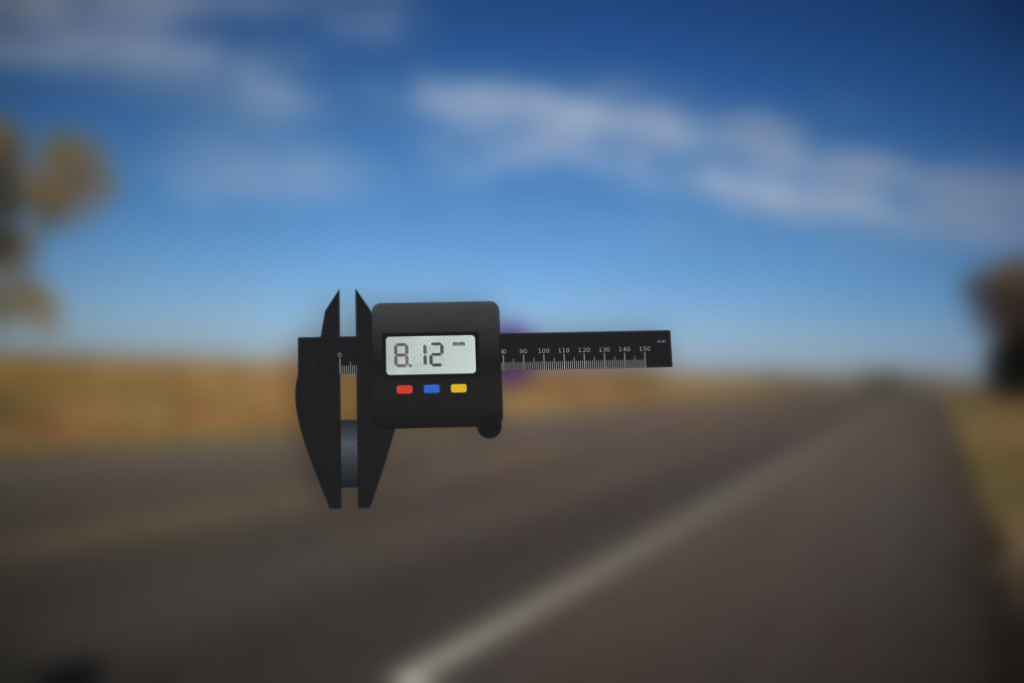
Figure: 8.12 mm
